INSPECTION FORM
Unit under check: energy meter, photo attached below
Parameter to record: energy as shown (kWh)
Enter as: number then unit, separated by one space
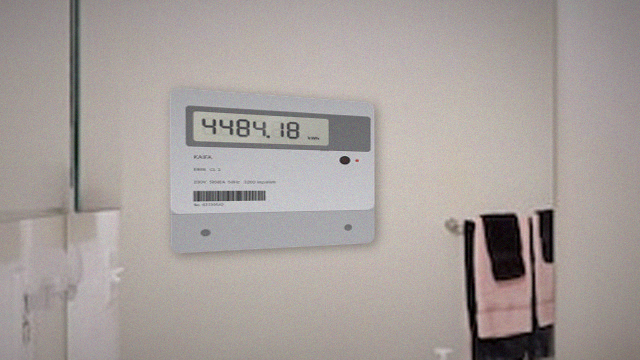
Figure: 4484.18 kWh
